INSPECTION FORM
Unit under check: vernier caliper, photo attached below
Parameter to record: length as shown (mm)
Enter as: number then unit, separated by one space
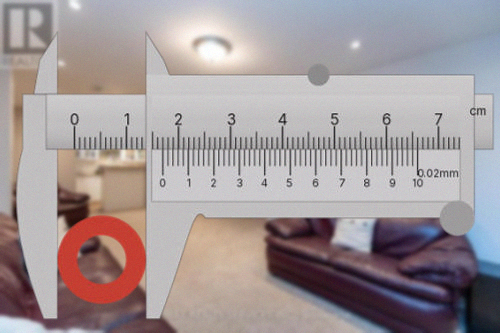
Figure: 17.0 mm
